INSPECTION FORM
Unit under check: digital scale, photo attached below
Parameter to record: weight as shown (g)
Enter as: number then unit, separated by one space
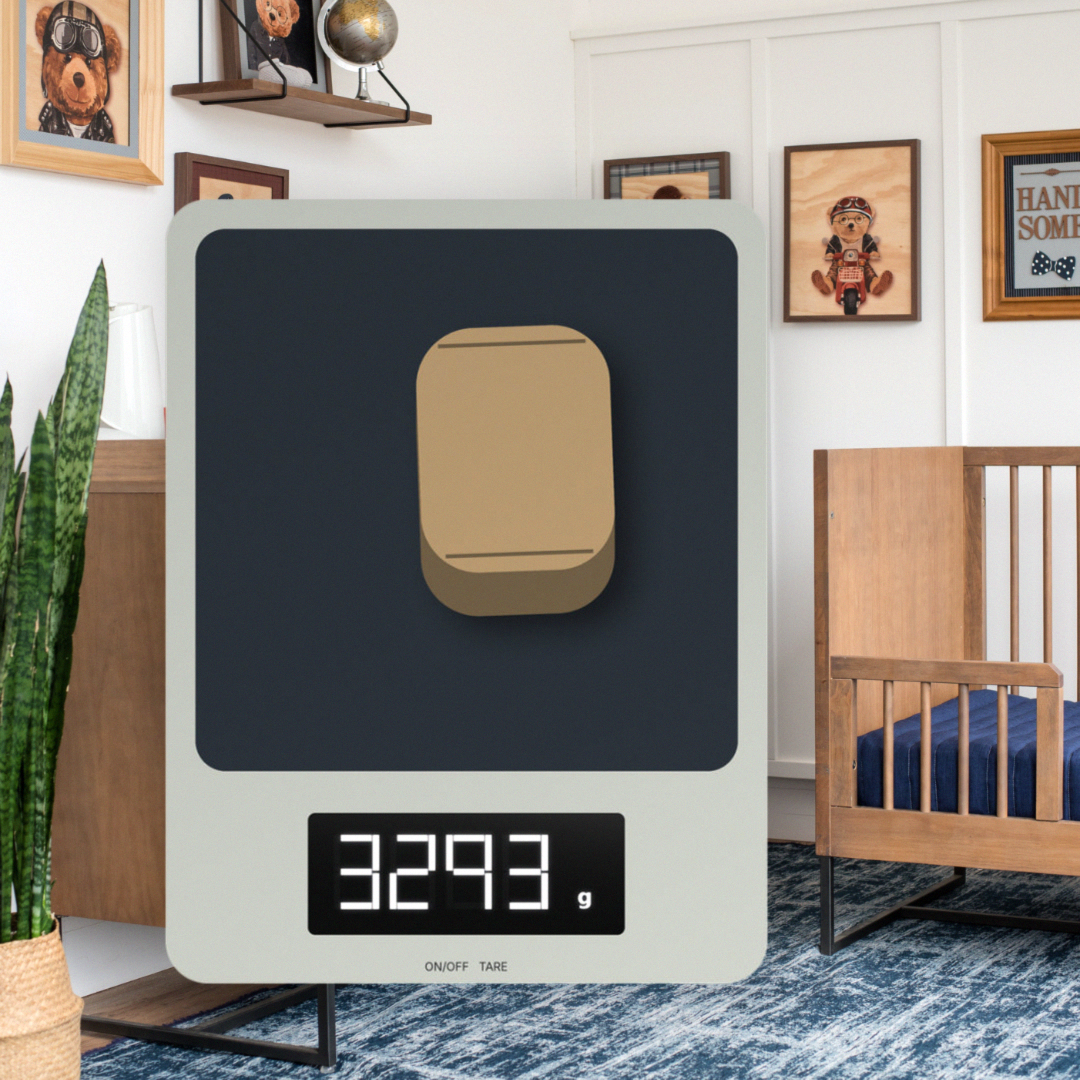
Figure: 3293 g
